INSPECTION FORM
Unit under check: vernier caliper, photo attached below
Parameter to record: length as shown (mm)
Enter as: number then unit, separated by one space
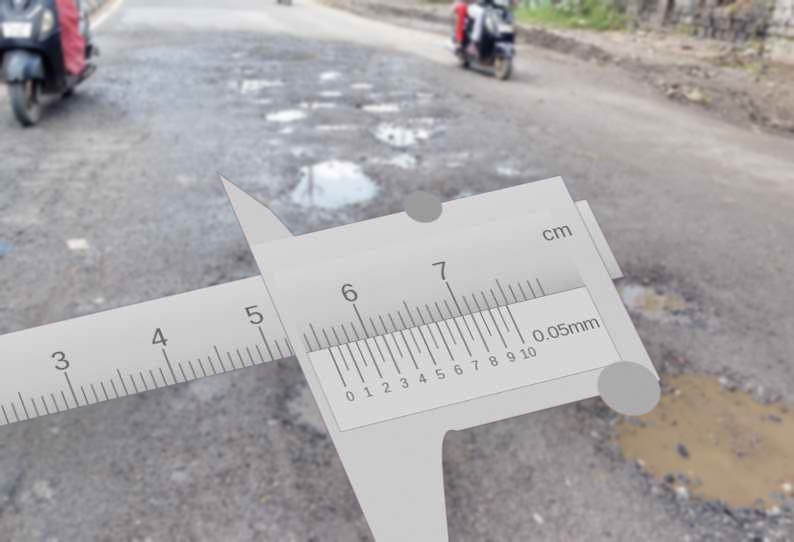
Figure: 55.8 mm
